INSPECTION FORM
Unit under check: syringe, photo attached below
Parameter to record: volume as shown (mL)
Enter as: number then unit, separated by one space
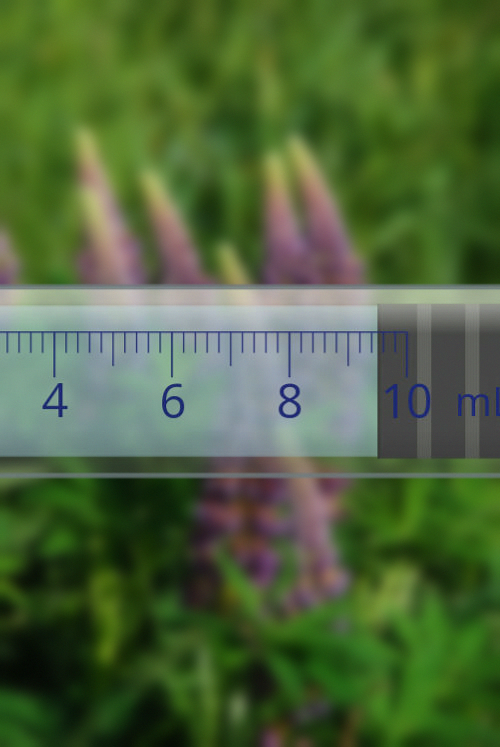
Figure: 9.5 mL
